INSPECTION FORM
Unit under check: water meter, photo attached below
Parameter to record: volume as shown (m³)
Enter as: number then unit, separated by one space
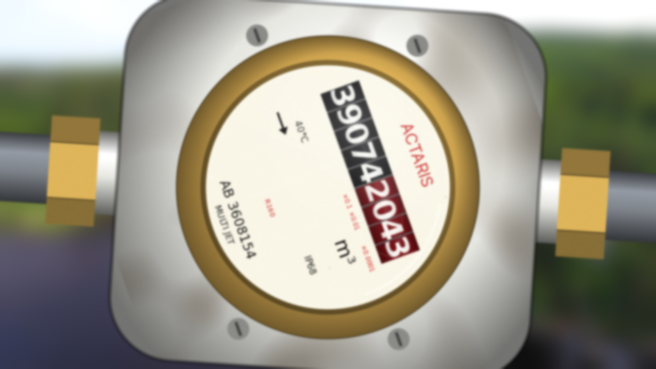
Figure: 39074.2043 m³
